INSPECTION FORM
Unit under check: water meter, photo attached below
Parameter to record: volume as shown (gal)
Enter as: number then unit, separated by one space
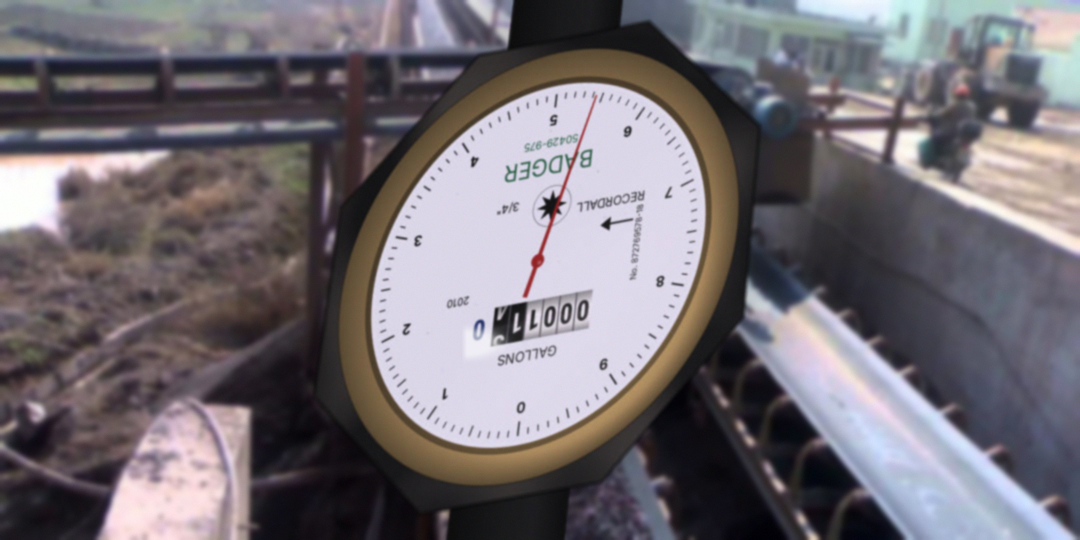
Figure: 1135.4 gal
